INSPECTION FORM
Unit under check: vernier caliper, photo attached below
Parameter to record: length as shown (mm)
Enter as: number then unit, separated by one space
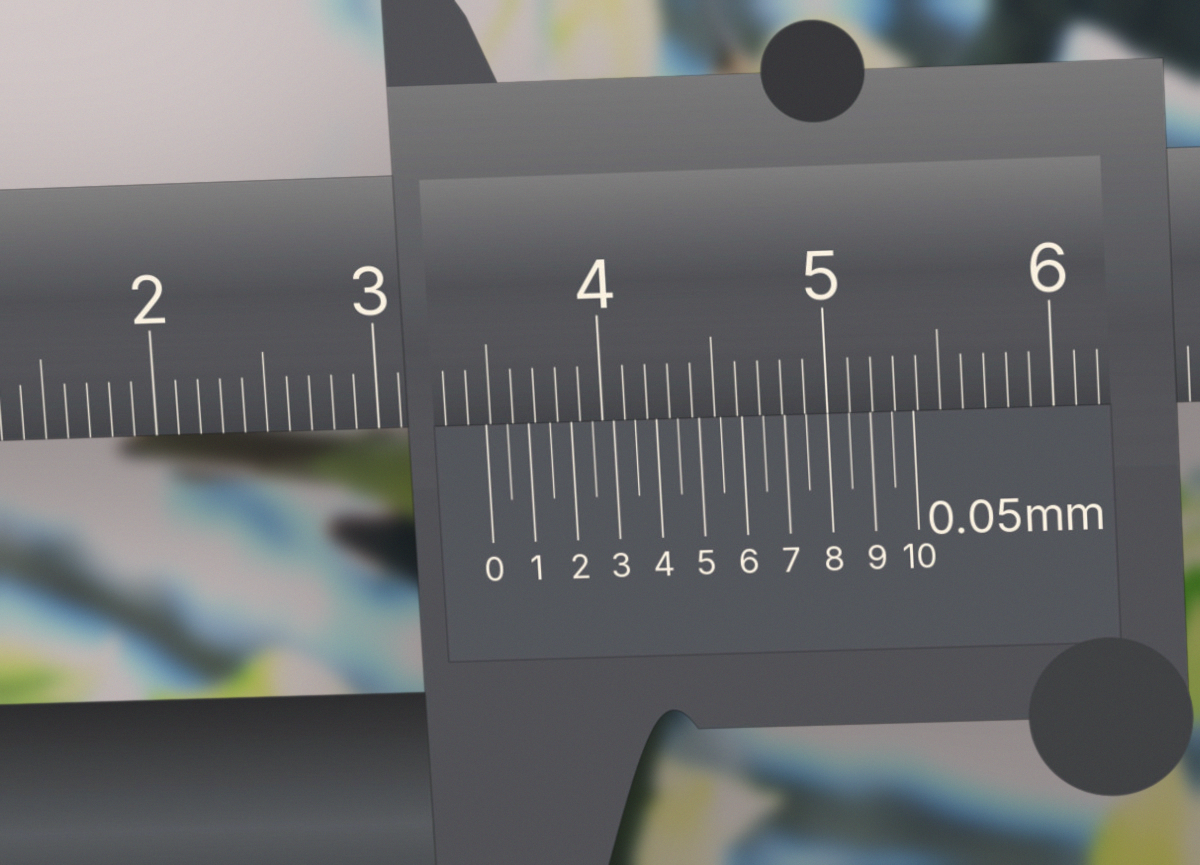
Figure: 34.8 mm
